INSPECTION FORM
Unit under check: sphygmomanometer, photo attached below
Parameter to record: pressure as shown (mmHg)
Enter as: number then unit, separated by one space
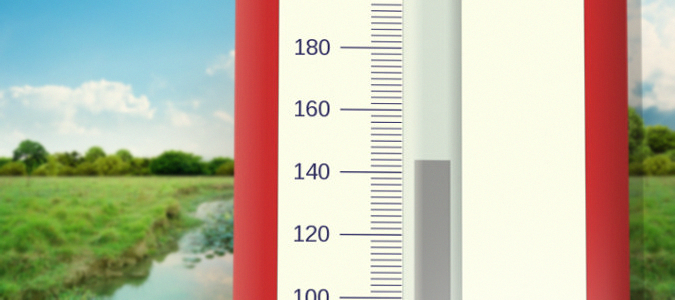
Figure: 144 mmHg
